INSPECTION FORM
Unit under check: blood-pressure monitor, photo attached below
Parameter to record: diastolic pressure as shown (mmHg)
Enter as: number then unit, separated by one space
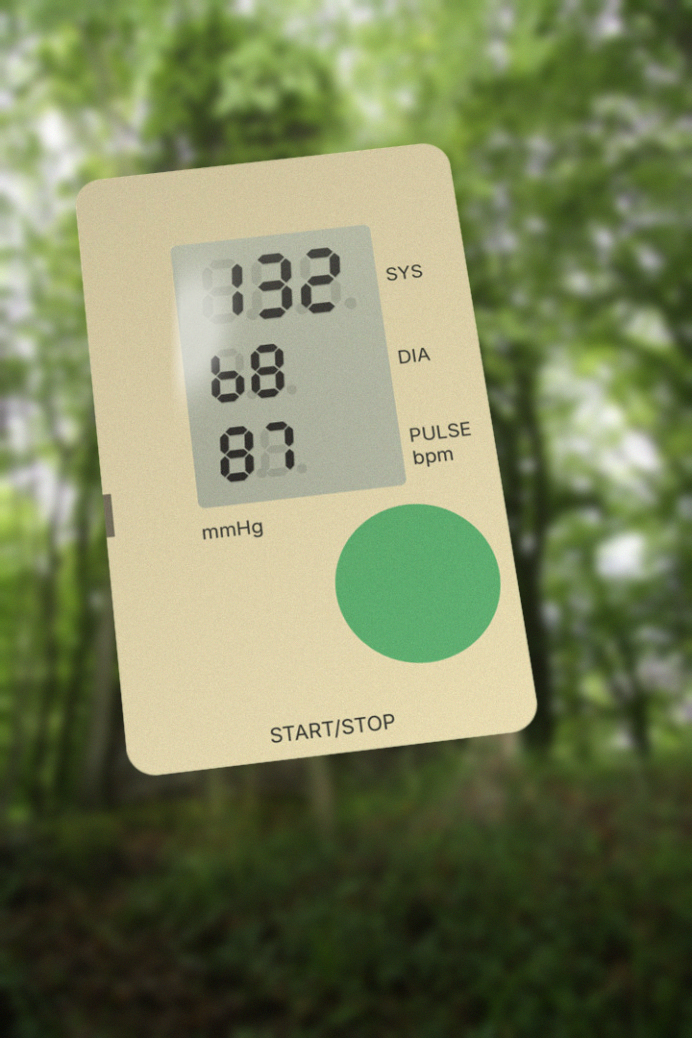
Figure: 68 mmHg
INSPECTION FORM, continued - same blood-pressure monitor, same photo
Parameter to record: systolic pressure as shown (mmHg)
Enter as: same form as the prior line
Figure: 132 mmHg
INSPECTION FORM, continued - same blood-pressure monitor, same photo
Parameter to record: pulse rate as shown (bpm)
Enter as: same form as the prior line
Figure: 87 bpm
